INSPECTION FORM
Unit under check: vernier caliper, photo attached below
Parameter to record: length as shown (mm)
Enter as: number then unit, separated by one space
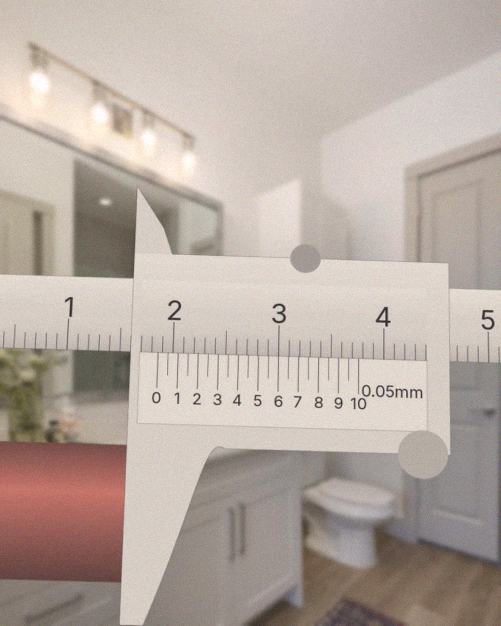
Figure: 18.6 mm
